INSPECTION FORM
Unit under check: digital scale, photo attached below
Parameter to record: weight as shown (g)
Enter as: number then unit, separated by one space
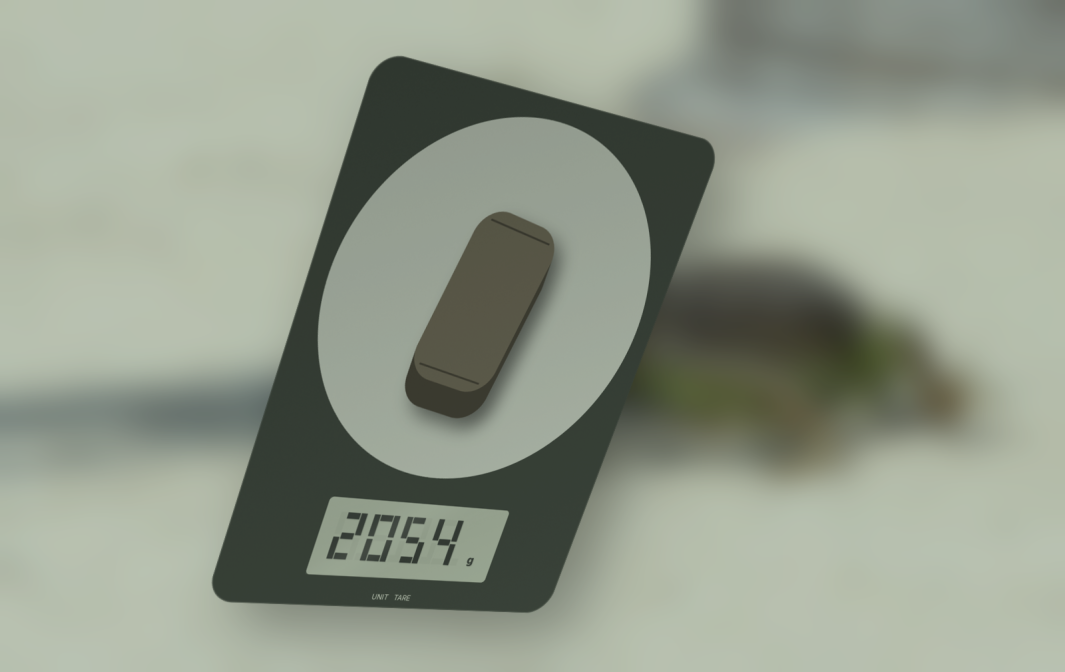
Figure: 2054 g
